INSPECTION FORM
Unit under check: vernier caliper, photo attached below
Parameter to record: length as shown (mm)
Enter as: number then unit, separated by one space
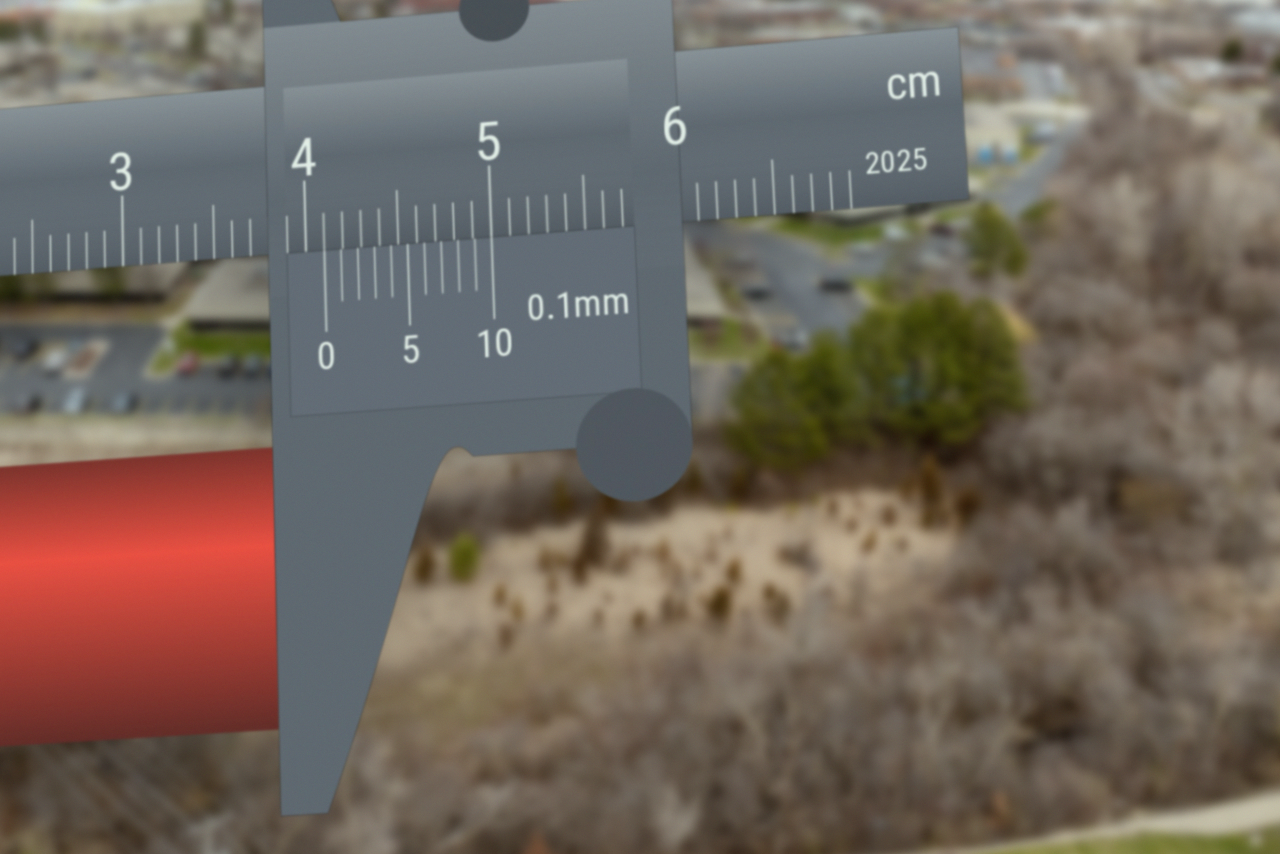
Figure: 41.0 mm
